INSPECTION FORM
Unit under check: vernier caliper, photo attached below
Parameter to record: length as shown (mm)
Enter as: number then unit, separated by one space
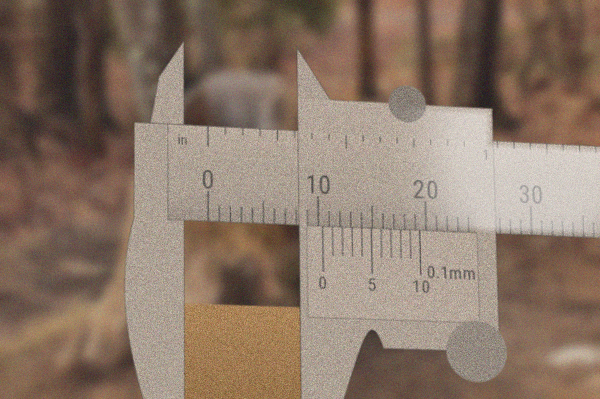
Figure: 10.4 mm
